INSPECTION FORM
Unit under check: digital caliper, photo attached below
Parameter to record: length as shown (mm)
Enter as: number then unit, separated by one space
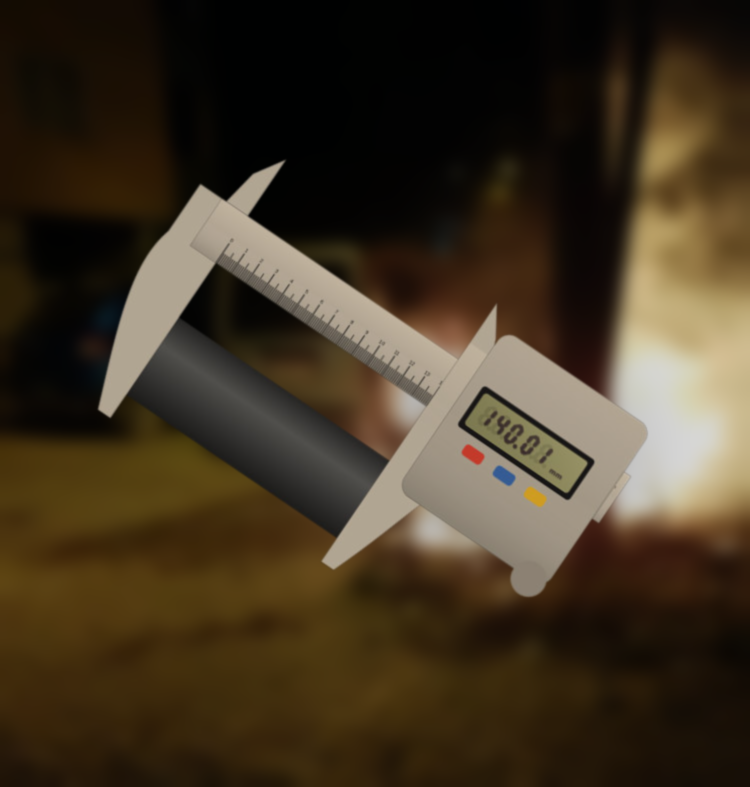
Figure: 140.01 mm
